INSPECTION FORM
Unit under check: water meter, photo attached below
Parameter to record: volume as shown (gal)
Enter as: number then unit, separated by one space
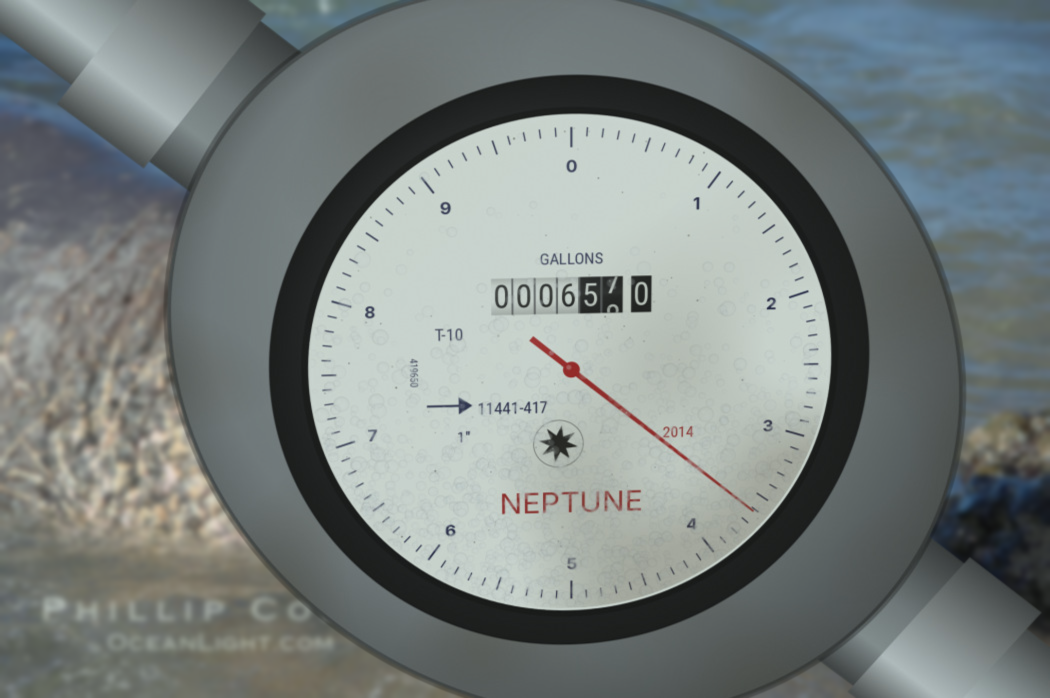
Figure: 6573.6 gal
